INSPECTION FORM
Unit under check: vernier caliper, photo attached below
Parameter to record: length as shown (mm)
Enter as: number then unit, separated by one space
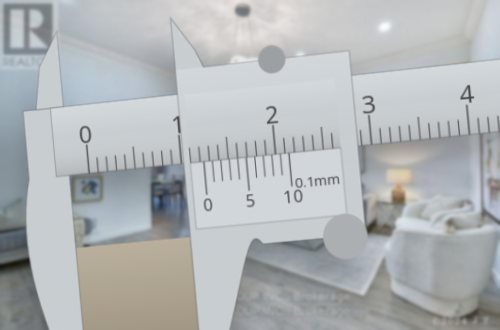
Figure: 12.4 mm
